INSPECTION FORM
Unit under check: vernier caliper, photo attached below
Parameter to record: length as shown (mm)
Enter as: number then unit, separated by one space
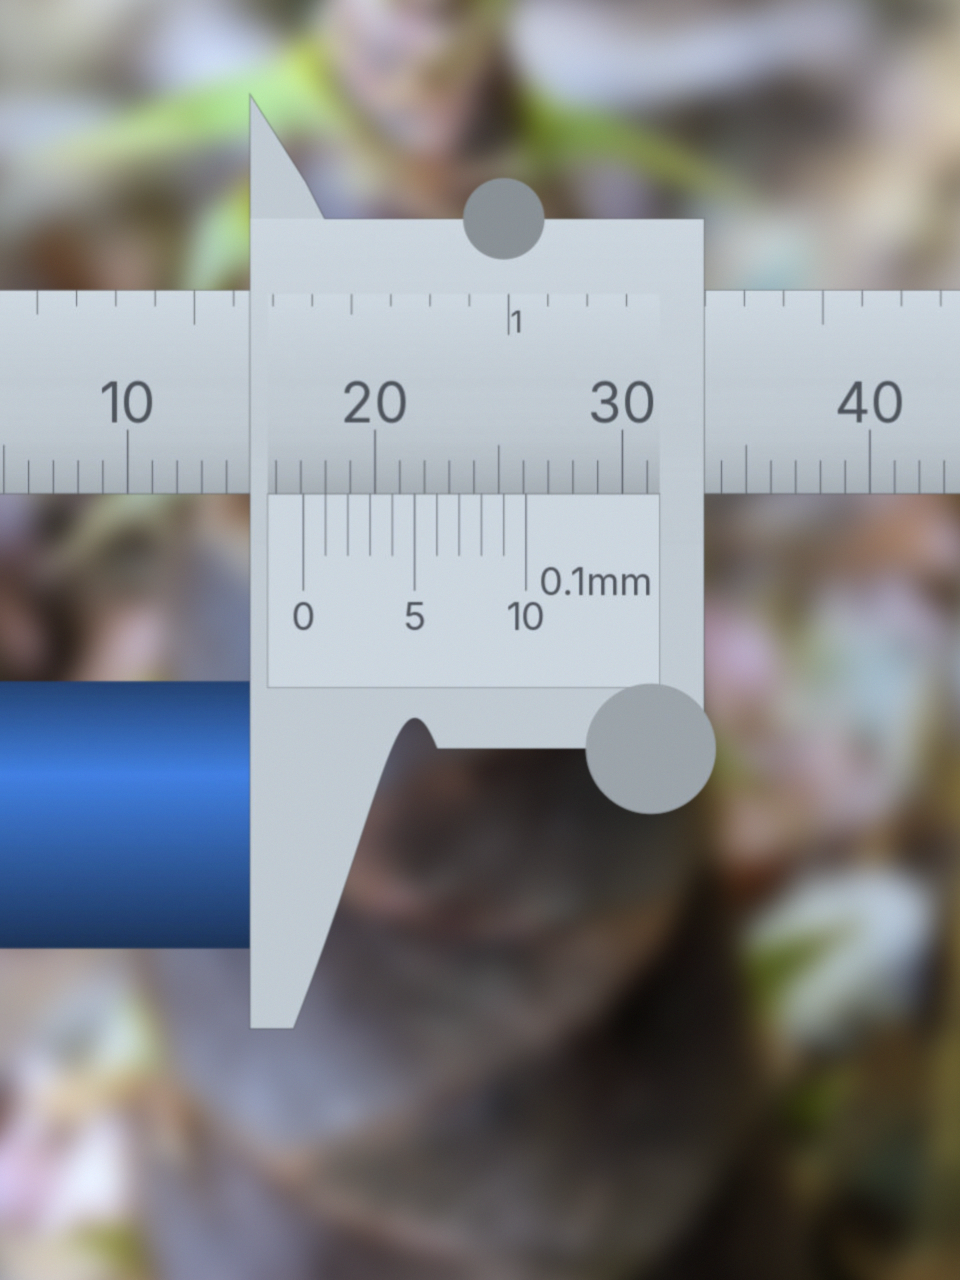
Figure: 17.1 mm
